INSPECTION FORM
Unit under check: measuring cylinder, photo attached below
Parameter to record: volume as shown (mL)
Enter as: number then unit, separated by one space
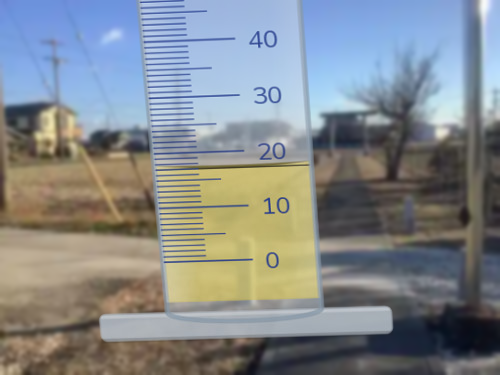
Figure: 17 mL
